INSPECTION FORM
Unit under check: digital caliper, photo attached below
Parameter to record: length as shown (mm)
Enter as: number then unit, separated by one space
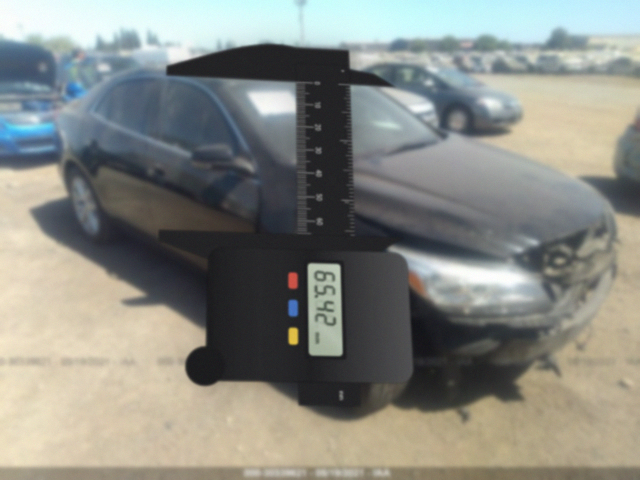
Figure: 65.42 mm
